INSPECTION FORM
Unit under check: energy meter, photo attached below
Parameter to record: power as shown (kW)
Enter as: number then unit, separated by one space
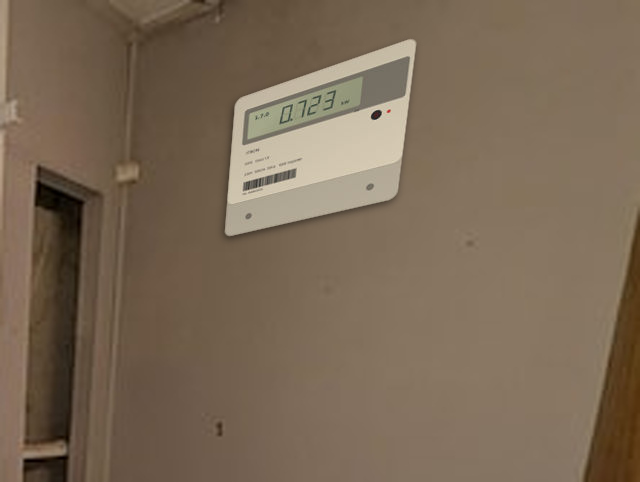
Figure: 0.723 kW
